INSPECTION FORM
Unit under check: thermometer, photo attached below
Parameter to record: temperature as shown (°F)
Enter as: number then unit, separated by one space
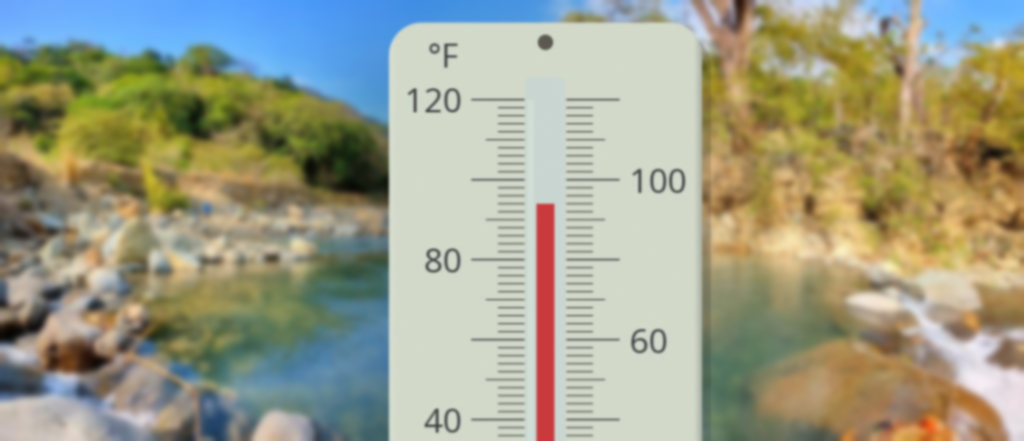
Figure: 94 °F
